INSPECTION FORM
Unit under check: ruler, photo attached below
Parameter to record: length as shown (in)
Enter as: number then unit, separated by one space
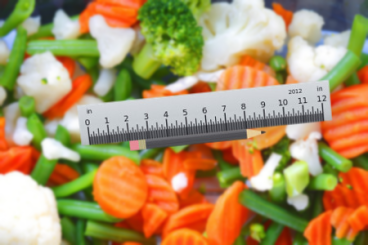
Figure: 7 in
